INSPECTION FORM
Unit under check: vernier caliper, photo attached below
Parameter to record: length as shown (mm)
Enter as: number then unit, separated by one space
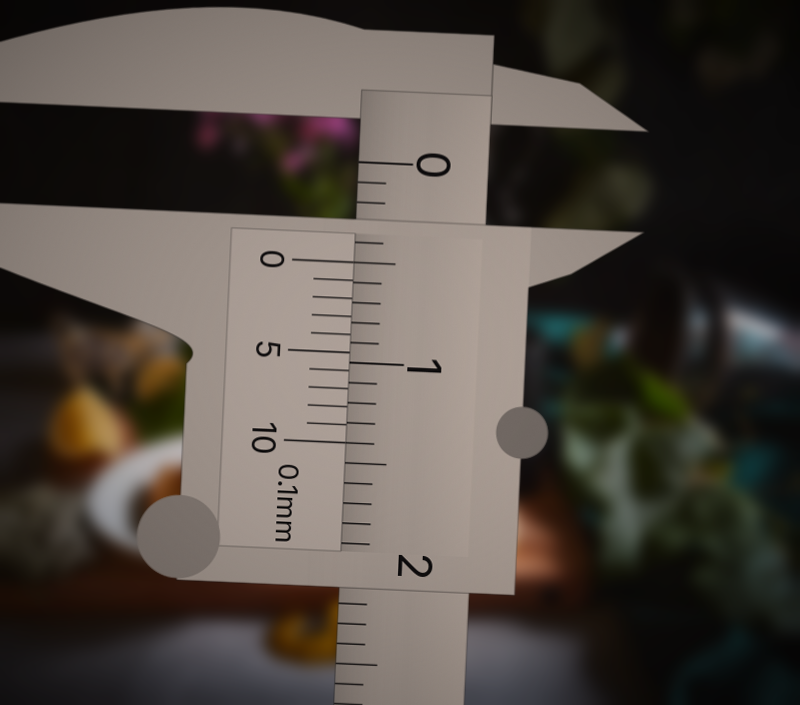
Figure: 5.0 mm
